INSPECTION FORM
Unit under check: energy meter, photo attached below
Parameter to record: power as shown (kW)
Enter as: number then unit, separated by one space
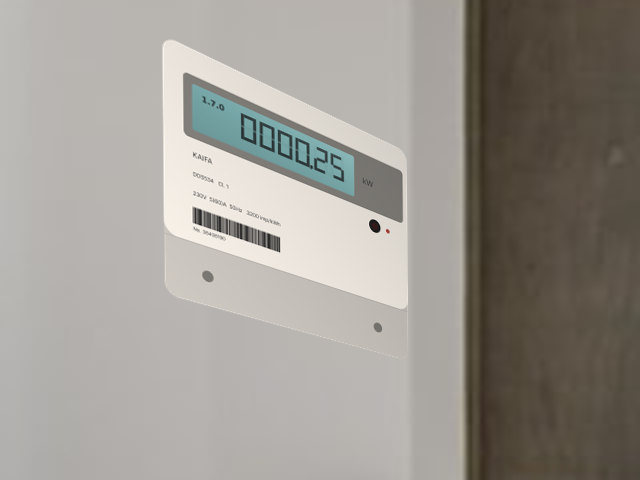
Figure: 0.25 kW
